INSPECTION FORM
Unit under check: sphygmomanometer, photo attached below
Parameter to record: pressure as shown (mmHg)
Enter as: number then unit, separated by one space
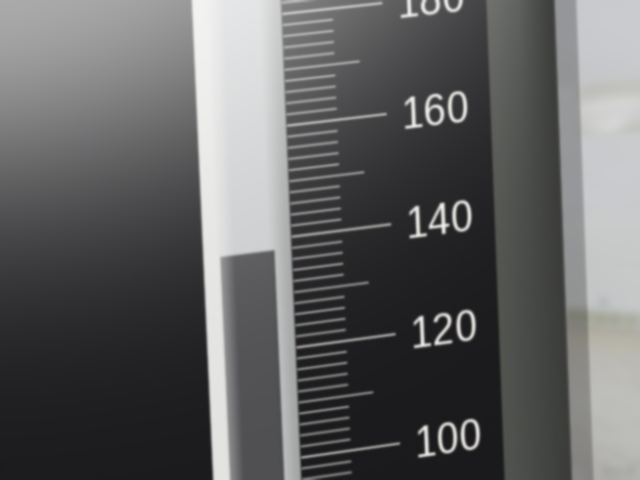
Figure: 138 mmHg
